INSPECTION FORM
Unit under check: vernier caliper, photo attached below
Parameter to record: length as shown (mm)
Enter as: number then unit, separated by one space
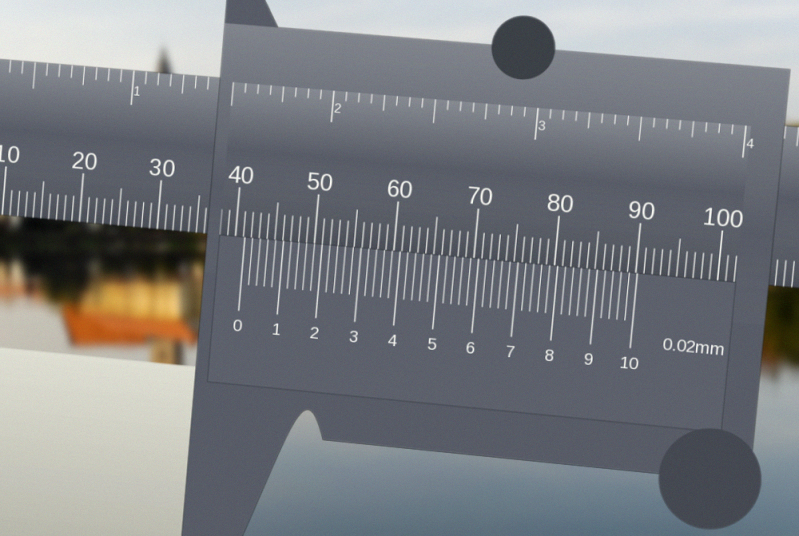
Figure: 41.2 mm
